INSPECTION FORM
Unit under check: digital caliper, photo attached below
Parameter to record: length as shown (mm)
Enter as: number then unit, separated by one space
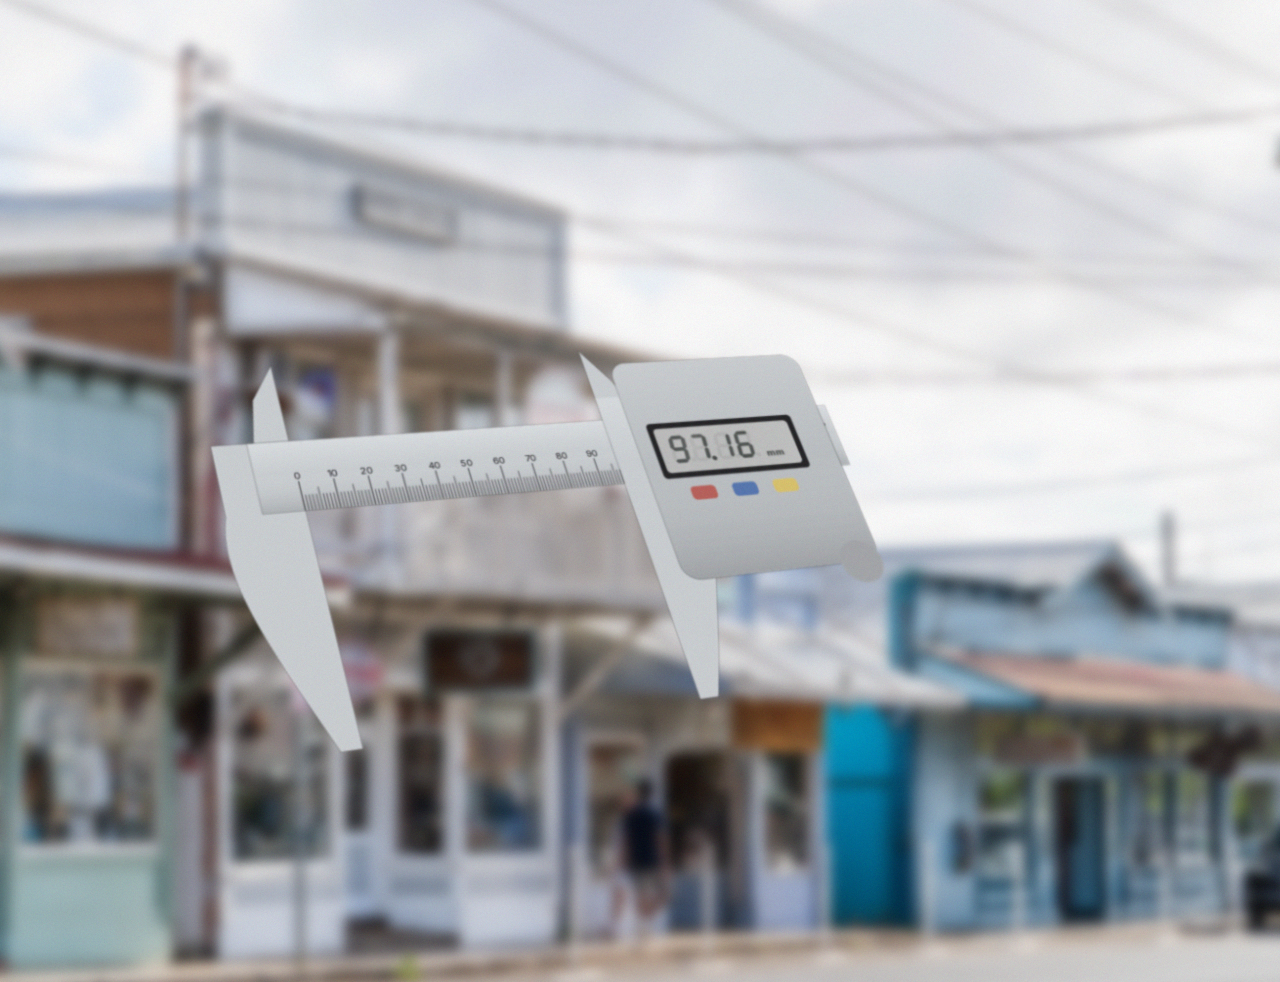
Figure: 97.16 mm
